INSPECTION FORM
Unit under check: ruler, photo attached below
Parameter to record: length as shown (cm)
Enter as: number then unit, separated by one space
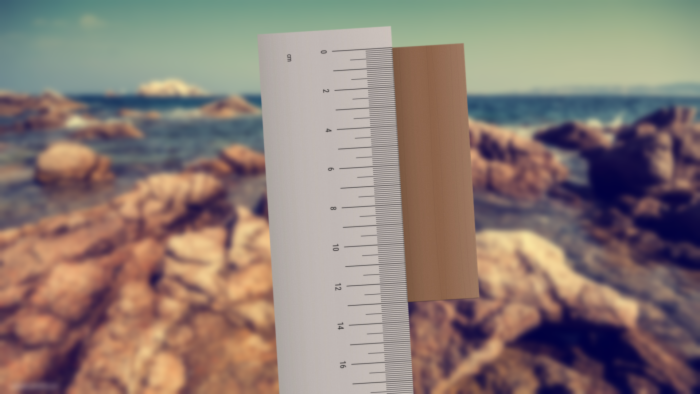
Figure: 13 cm
